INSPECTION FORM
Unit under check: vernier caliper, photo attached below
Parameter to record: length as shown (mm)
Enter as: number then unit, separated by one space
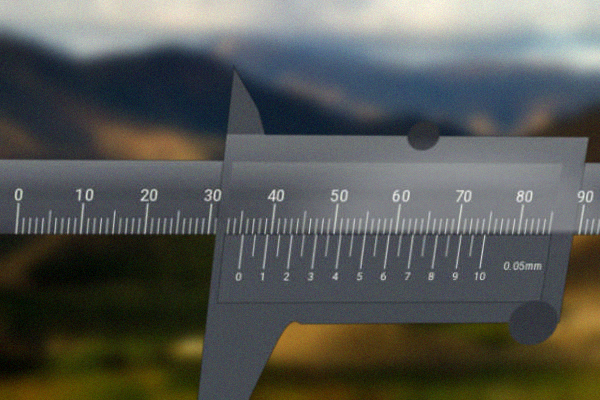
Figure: 35.5 mm
